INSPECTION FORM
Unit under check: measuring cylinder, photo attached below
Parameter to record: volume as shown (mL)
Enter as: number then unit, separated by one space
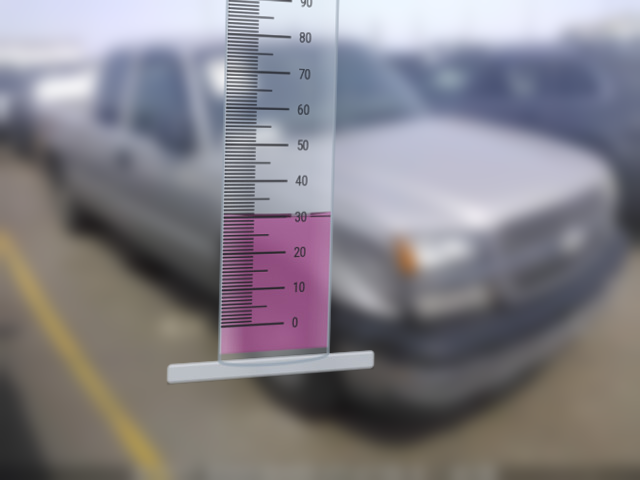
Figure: 30 mL
